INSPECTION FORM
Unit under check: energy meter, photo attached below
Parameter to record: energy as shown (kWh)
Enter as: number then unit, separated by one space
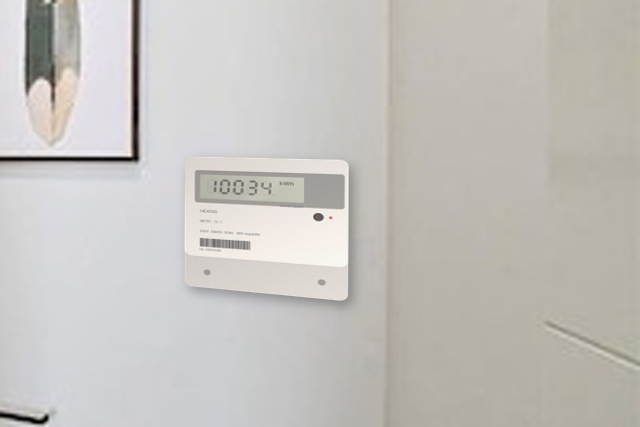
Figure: 10034 kWh
